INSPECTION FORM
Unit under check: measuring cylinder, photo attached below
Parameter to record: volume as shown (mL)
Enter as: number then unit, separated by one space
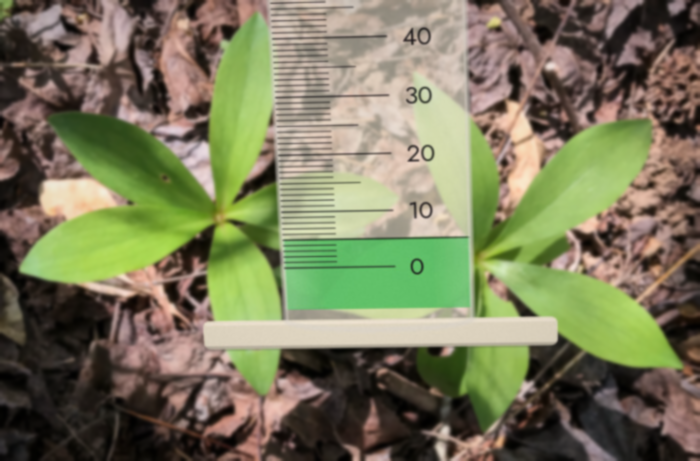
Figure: 5 mL
